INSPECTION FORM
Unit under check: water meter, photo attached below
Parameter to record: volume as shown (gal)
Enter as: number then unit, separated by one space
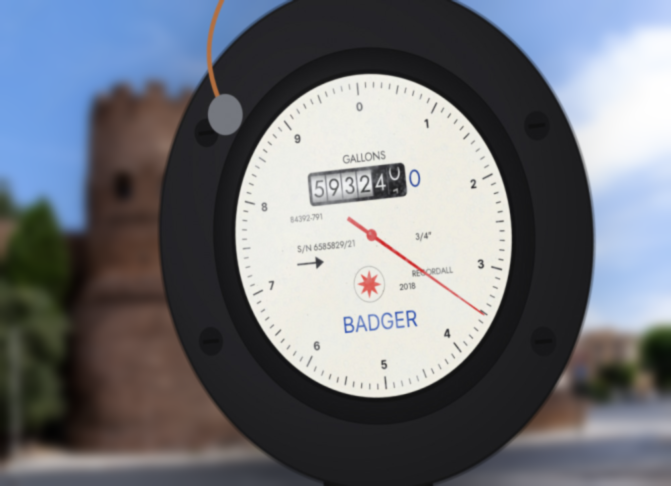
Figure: 5932403.5 gal
